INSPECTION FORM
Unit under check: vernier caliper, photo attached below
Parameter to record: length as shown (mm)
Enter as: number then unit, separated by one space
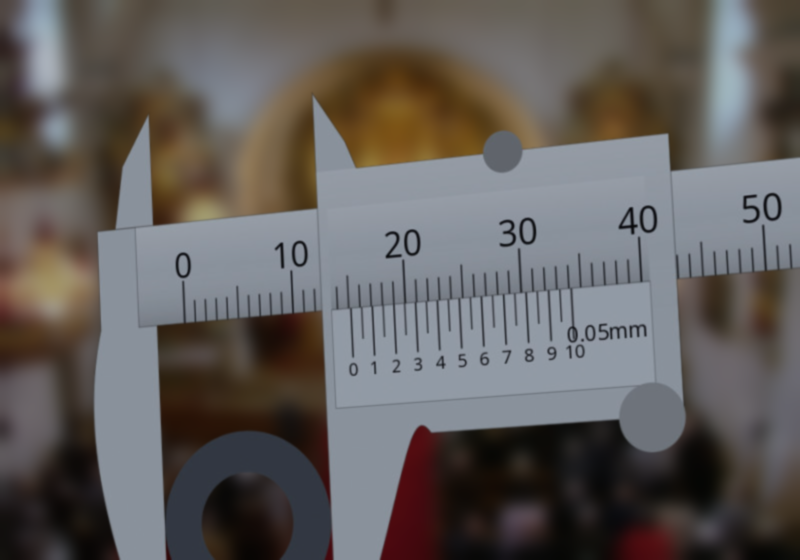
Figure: 15.2 mm
